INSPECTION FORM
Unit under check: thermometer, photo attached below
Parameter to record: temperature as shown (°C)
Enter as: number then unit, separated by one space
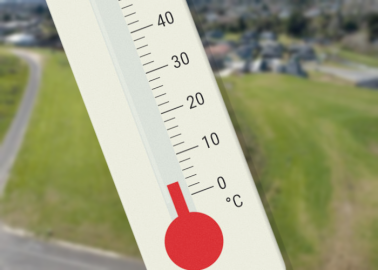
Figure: 4 °C
